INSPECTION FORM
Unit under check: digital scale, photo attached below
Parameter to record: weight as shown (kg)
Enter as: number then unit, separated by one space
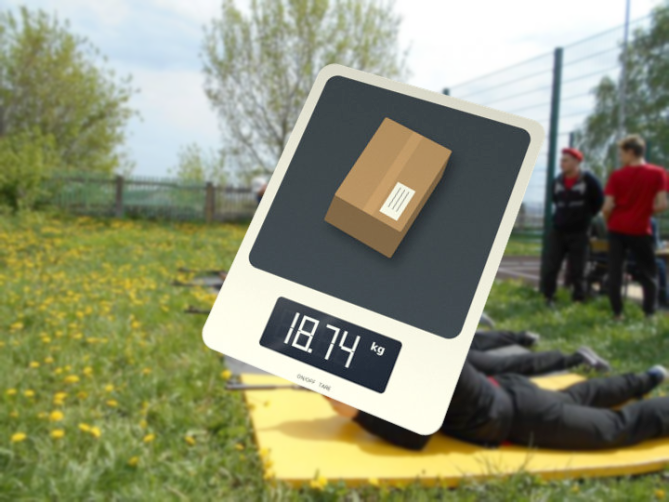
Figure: 18.74 kg
